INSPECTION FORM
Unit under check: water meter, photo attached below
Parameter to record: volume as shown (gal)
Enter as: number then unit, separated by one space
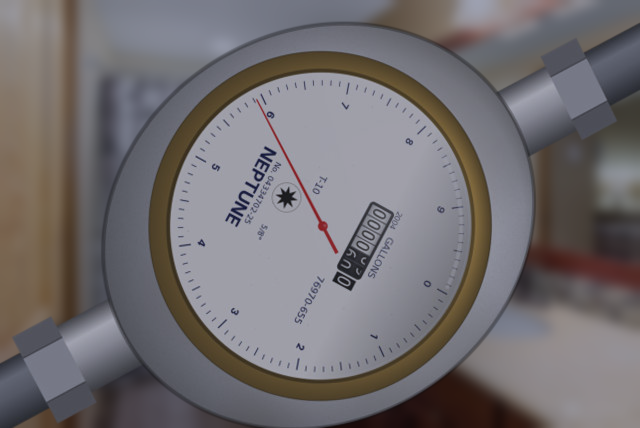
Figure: 595.9 gal
